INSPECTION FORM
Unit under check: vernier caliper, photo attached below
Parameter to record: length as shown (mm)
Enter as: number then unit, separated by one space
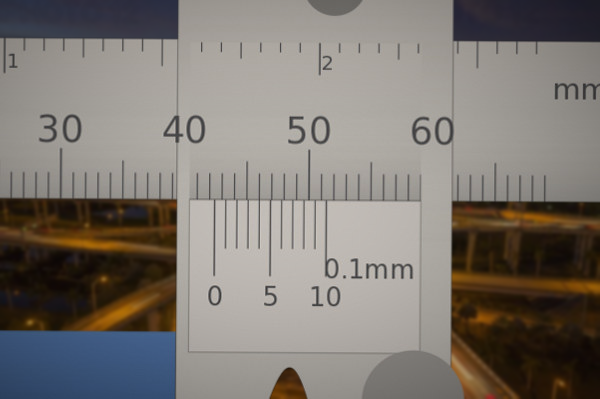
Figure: 42.4 mm
